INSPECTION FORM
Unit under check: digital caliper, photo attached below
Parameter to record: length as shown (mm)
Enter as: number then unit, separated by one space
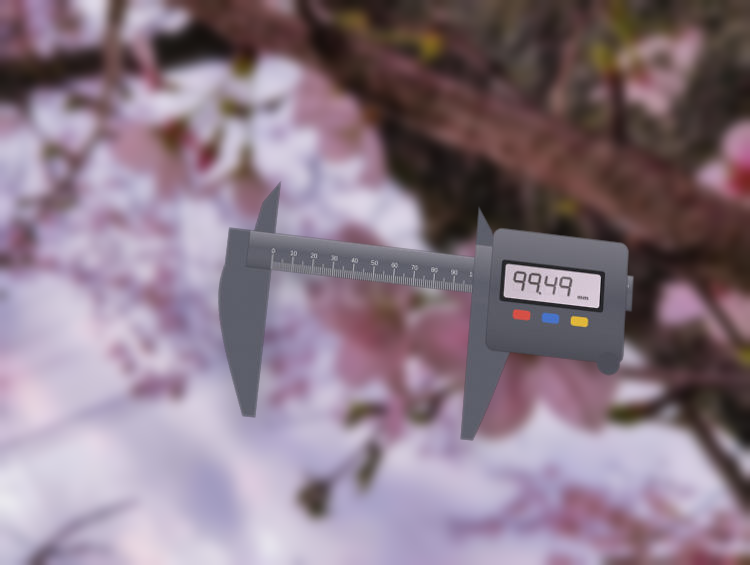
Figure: 99.49 mm
